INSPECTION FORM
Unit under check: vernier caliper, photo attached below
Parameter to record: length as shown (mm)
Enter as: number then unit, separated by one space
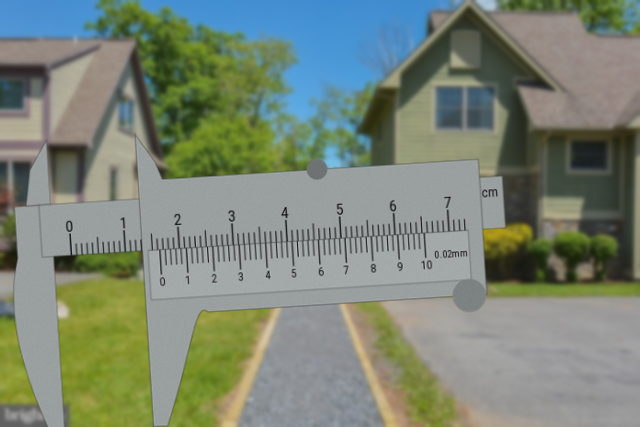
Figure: 16.4 mm
